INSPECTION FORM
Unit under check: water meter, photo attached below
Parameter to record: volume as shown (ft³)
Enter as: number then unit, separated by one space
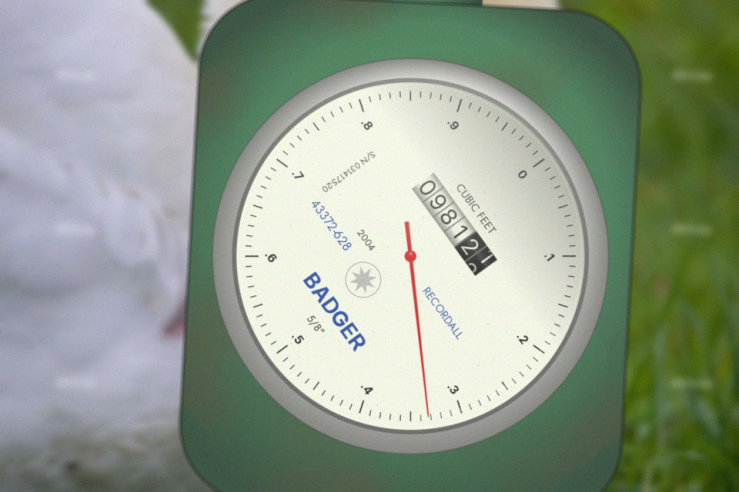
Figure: 98121.33 ft³
